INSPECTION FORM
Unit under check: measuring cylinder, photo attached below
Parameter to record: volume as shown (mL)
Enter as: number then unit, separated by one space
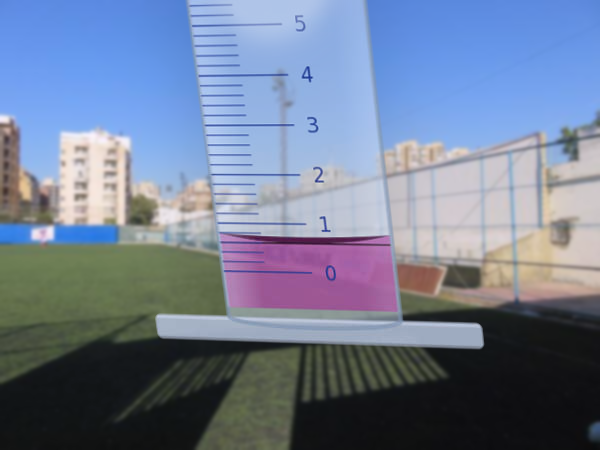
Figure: 0.6 mL
